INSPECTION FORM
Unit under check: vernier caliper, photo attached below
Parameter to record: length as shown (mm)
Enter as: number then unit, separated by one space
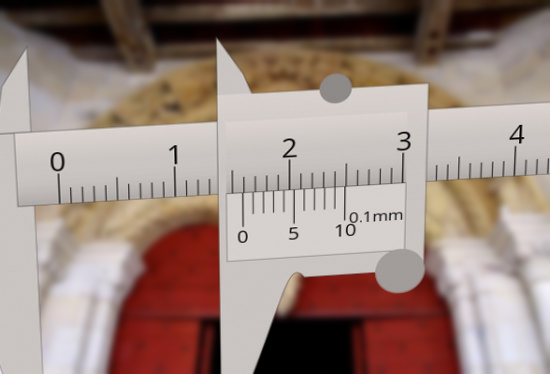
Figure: 15.9 mm
